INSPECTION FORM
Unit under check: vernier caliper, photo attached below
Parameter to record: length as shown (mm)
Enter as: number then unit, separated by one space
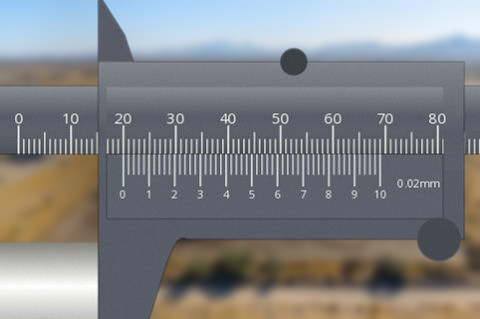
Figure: 20.0 mm
